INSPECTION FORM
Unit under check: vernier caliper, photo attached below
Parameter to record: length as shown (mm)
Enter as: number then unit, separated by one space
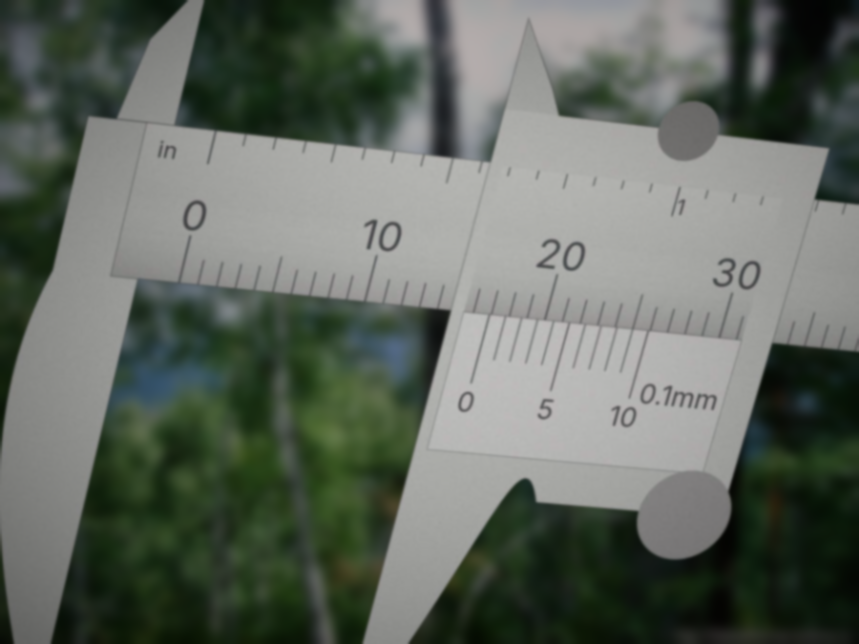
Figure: 16.9 mm
